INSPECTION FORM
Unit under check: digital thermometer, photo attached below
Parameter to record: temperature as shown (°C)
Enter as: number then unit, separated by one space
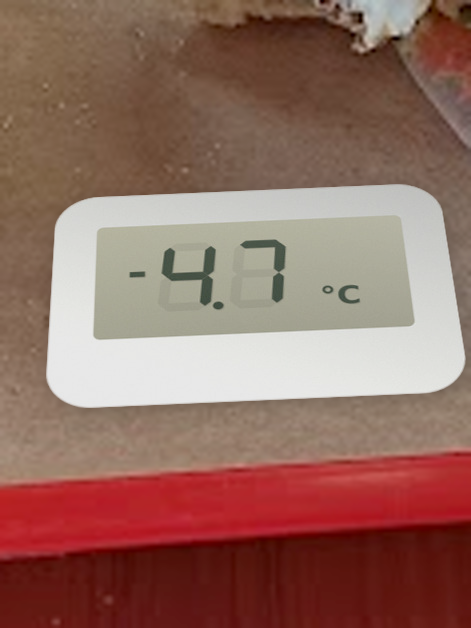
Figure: -4.7 °C
